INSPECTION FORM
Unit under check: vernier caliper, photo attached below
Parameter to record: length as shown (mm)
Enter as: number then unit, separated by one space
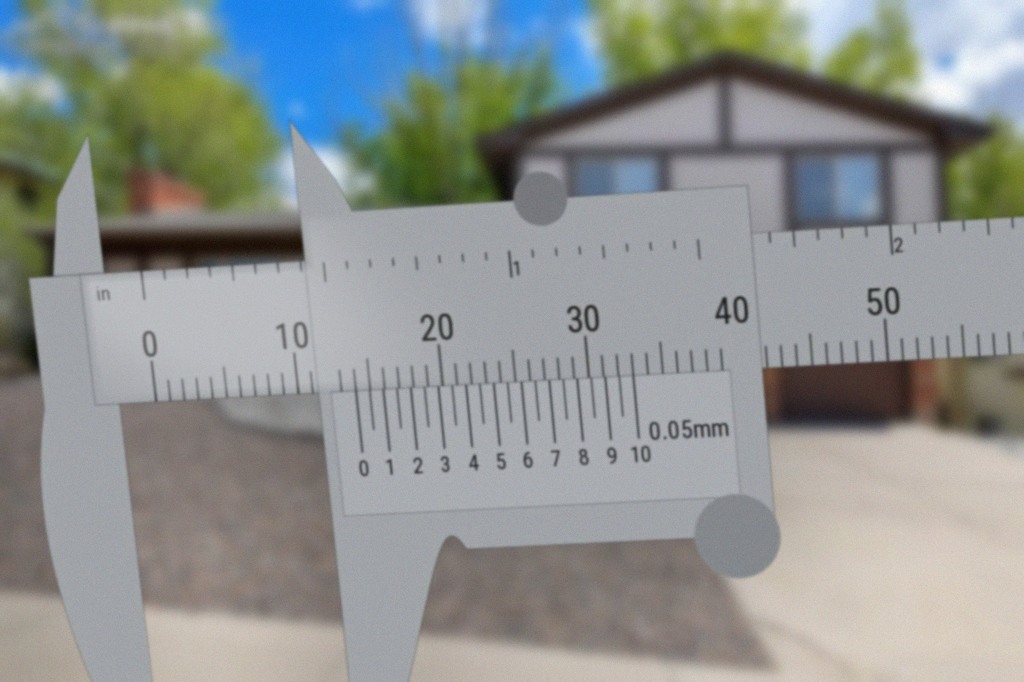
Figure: 14.0 mm
